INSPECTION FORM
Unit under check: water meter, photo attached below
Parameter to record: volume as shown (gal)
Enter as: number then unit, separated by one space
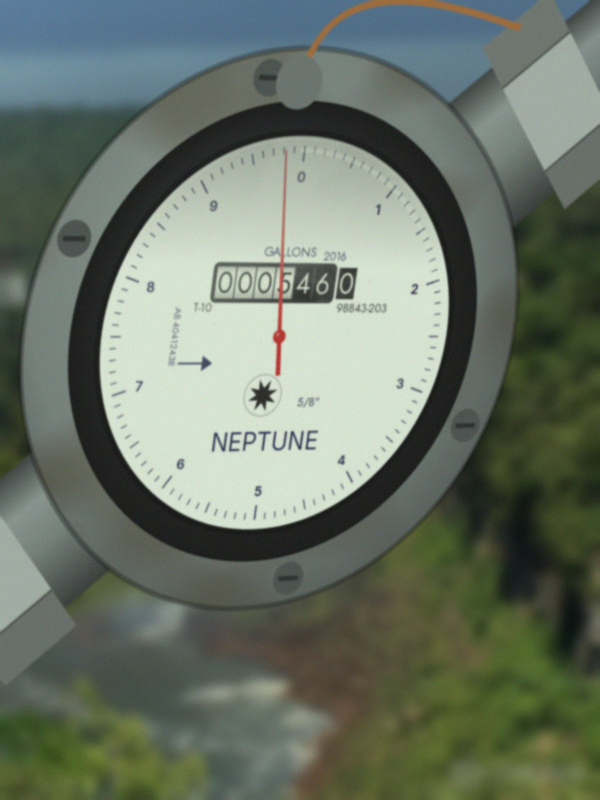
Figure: 5459.8 gal
